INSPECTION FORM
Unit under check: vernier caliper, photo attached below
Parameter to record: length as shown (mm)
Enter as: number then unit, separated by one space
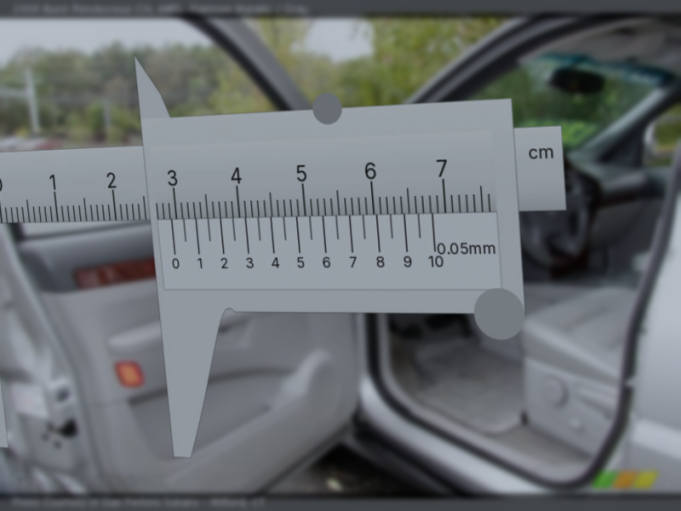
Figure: 29.2 mm
